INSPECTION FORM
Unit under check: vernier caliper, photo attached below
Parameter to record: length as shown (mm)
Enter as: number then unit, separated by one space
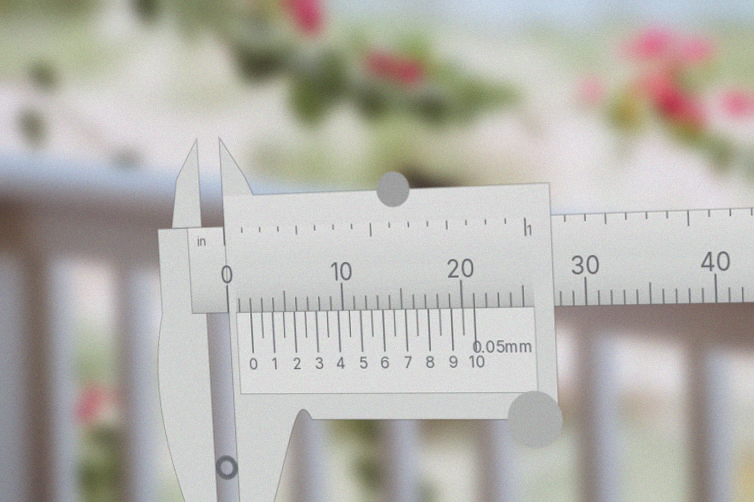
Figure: 2.0 mm
